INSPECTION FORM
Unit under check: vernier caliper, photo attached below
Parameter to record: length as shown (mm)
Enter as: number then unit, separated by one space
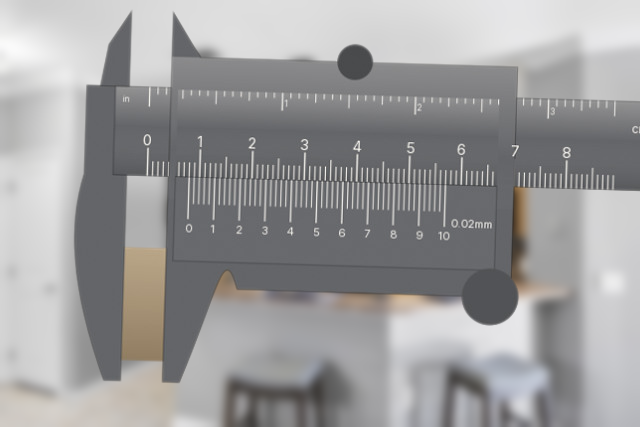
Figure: 8.0 mm
